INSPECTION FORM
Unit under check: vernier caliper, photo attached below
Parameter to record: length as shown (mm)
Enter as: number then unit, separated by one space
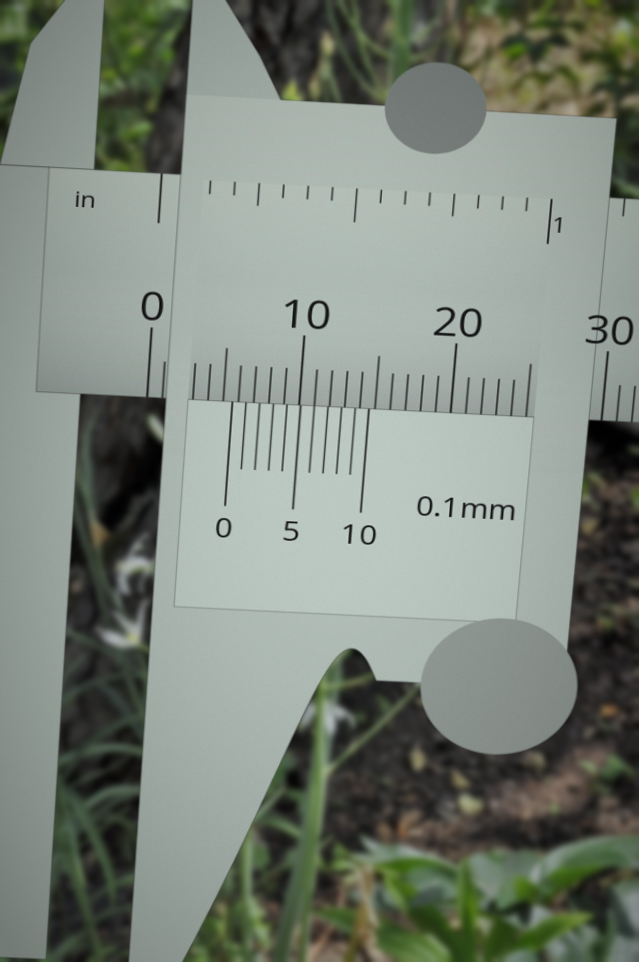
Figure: 5.6 mm
